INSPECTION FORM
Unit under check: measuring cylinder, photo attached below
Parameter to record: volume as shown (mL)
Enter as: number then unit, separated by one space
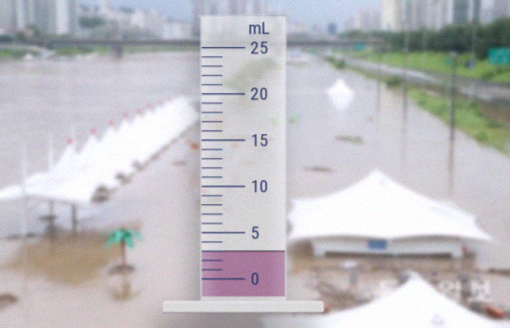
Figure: 3 mL
